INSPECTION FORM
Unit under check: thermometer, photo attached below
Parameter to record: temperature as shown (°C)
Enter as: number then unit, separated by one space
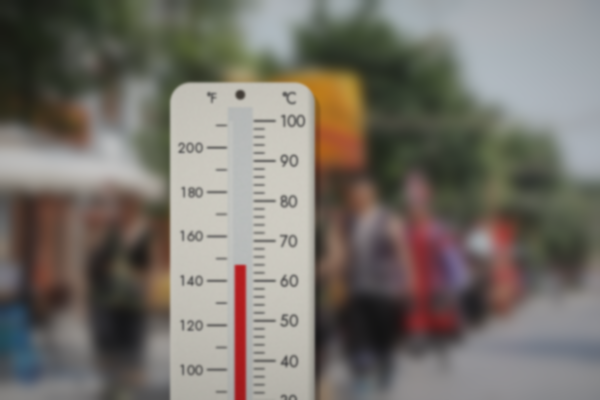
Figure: 64 °C
